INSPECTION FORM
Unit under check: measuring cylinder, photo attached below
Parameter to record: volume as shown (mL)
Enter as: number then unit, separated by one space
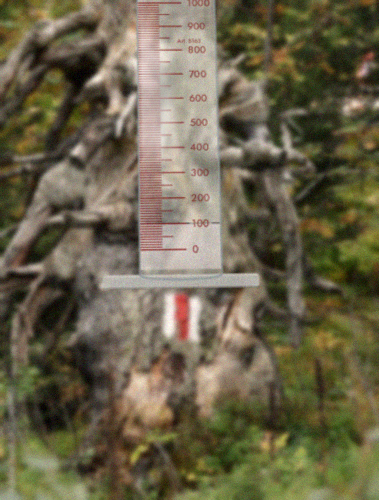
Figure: 100 mL
